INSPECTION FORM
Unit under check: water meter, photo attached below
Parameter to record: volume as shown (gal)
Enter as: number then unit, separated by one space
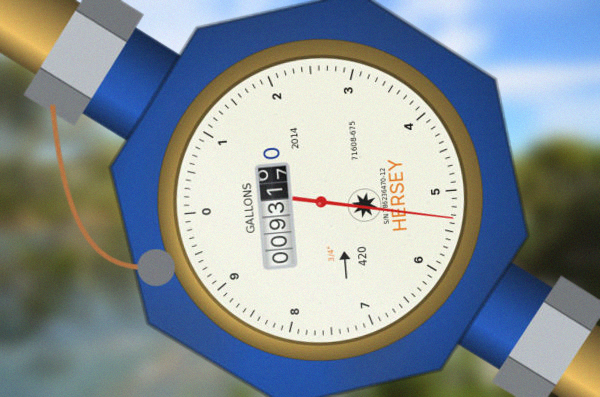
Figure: 93165.3 gal
